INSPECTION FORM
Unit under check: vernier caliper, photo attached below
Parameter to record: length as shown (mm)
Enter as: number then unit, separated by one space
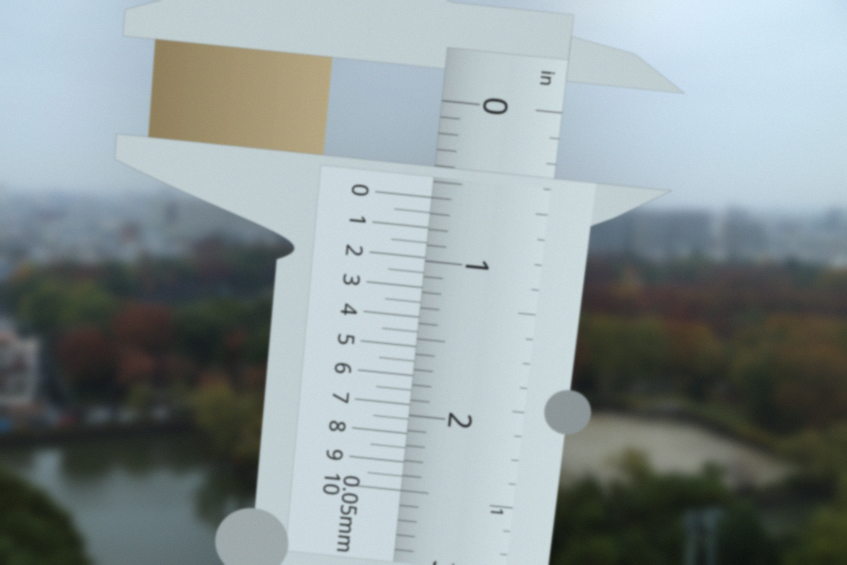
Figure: 6.0 mm
